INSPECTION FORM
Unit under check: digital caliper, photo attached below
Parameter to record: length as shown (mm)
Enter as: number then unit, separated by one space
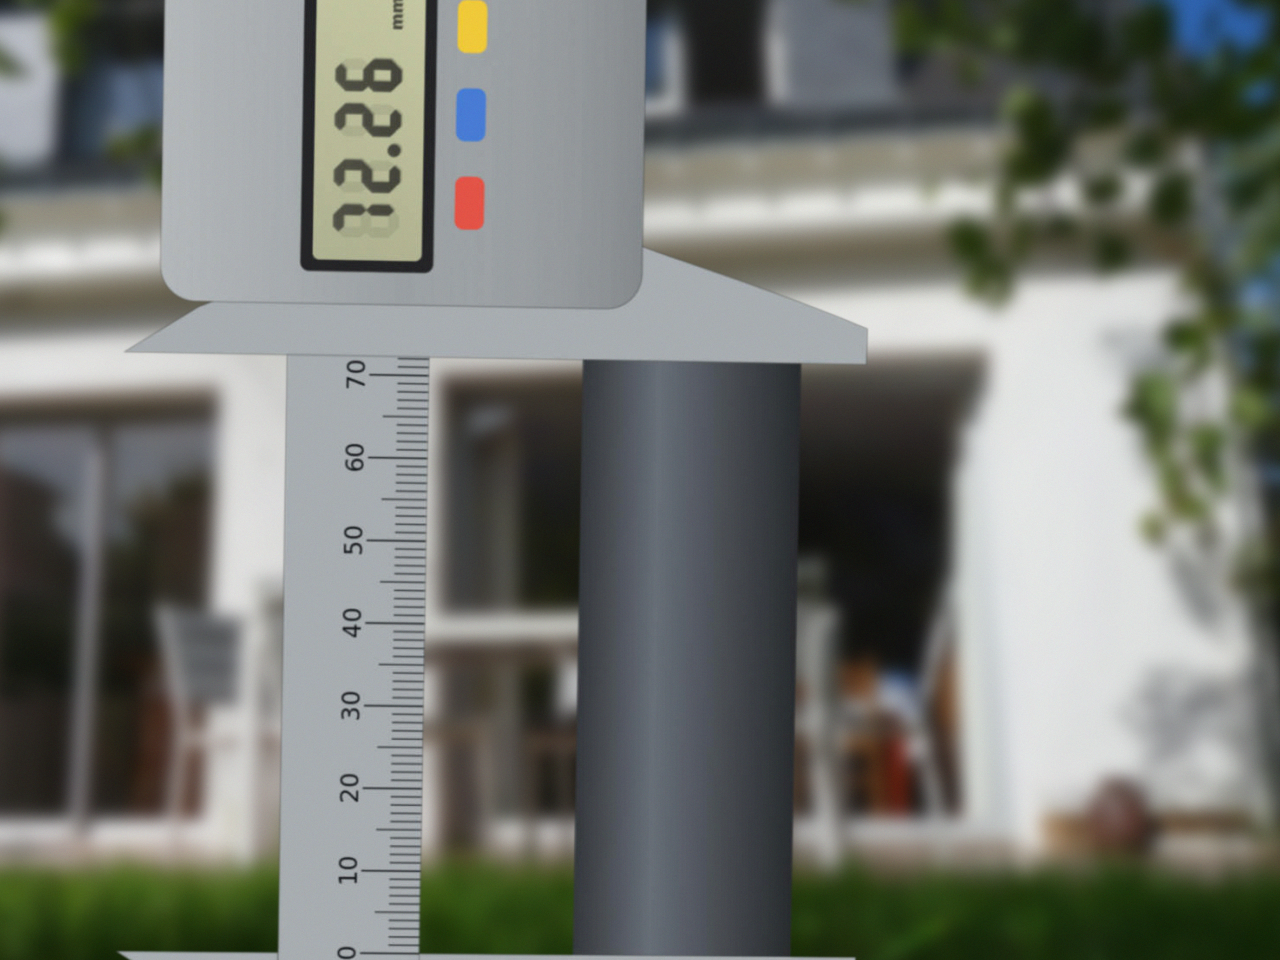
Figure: 72.26 mm
